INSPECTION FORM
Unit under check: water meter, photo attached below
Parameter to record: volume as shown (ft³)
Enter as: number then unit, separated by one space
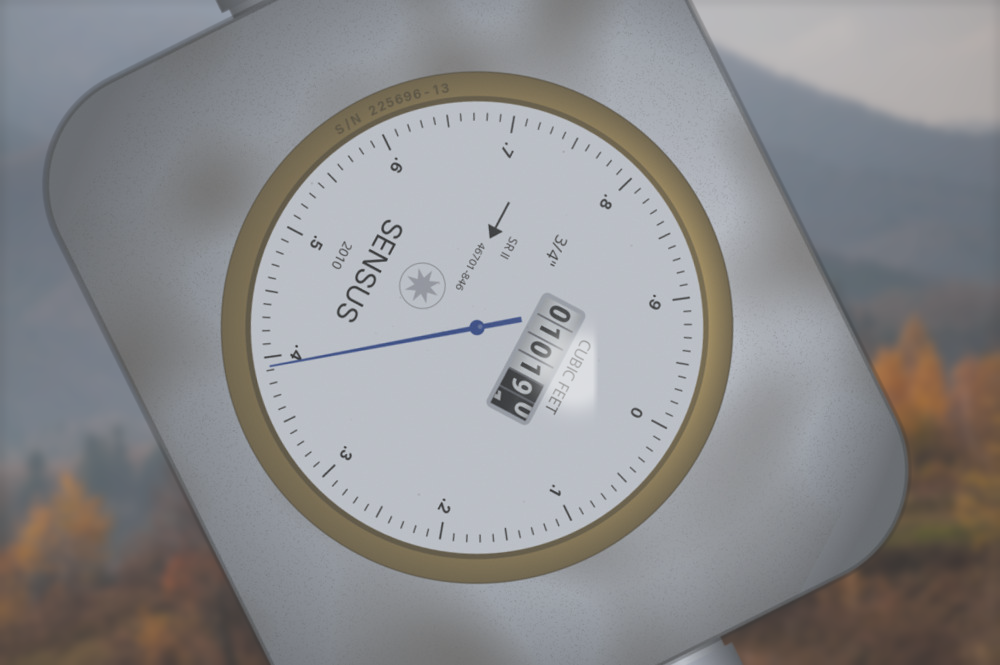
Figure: 10190.39 ft³
